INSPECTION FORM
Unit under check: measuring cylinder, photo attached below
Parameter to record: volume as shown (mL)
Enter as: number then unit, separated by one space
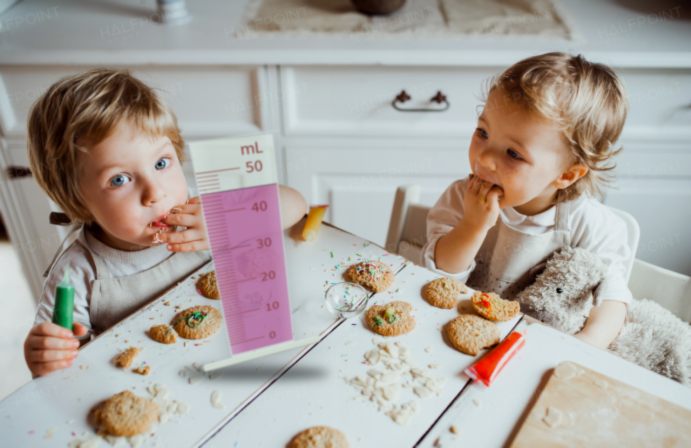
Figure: 45 mL
